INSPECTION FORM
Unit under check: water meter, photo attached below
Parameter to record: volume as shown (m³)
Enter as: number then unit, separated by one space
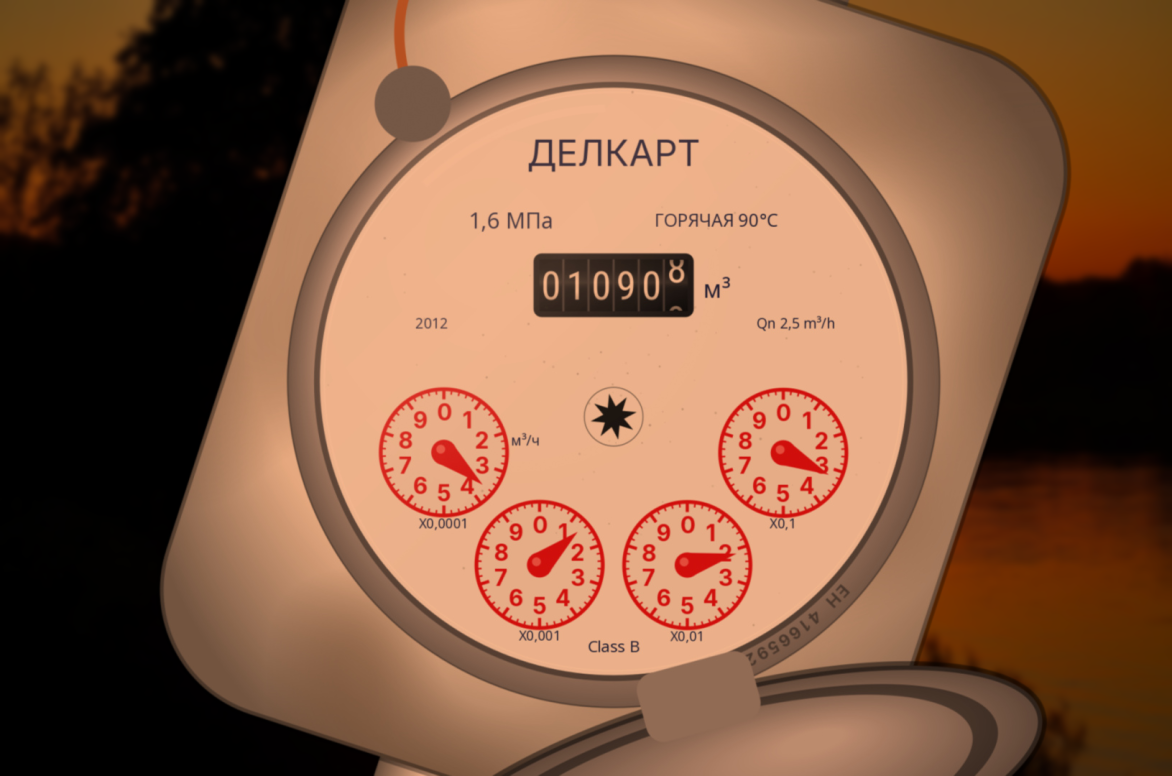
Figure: 10908.3213 m³
